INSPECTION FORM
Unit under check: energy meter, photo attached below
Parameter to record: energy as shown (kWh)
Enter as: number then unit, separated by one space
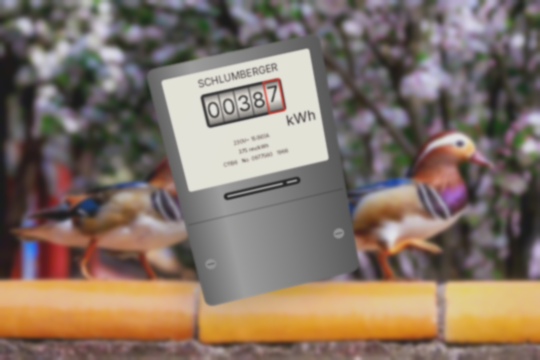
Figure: 38.7 kWh
